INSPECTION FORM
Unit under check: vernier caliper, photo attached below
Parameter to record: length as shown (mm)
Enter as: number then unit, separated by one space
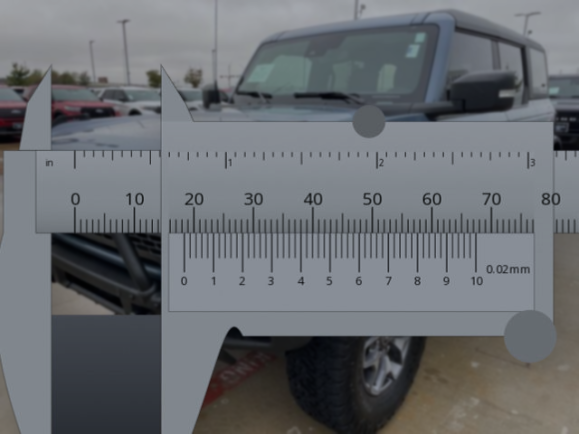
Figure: 18.4 mm
